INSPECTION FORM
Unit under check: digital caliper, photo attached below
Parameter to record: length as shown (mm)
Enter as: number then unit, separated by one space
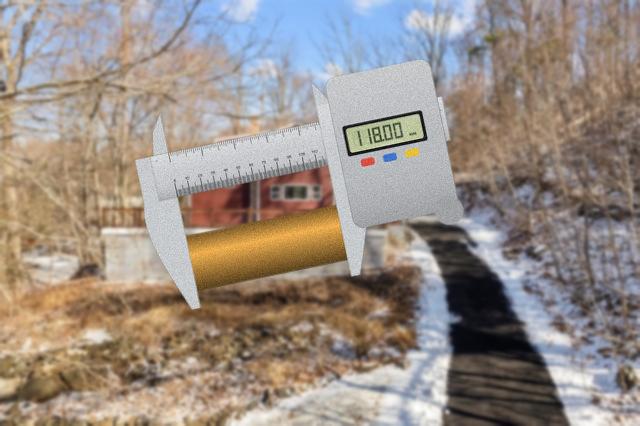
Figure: 118.00 mm
